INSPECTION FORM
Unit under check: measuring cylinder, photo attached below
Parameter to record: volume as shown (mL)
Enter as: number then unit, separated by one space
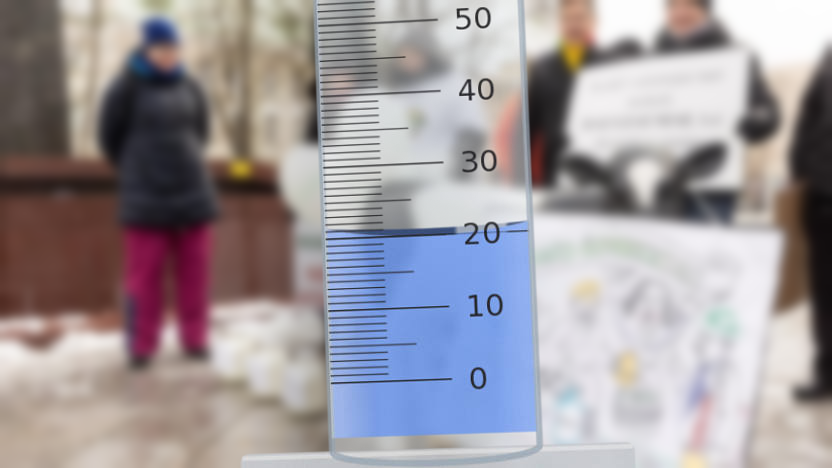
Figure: 20 mL
